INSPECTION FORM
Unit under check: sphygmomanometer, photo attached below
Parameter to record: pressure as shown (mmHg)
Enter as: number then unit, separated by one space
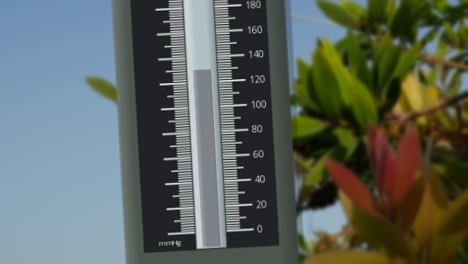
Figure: 130 mmHg
